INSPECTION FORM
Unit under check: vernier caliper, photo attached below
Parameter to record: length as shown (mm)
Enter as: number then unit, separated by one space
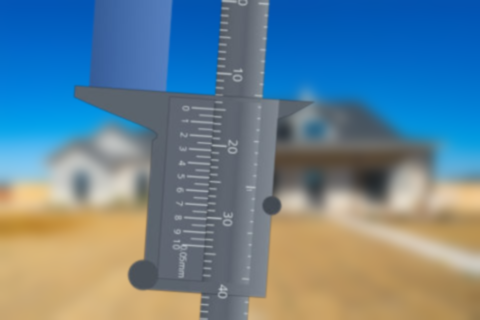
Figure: 15.0 mm
